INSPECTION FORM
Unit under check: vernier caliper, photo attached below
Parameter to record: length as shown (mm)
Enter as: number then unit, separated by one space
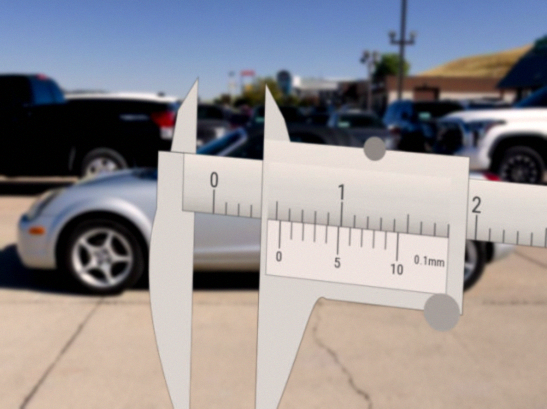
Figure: 5.3 mm
